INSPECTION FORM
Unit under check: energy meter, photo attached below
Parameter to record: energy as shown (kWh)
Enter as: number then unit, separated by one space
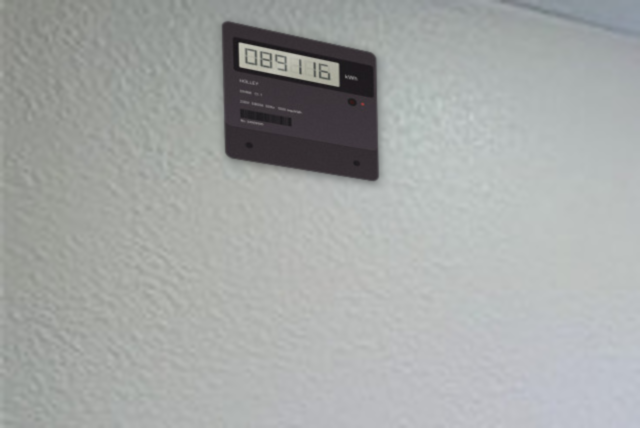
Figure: 89116 kWh
